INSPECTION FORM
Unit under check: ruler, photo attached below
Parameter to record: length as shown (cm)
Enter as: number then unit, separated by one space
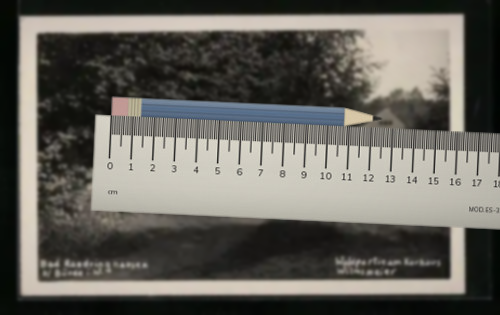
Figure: 12.5 cm
